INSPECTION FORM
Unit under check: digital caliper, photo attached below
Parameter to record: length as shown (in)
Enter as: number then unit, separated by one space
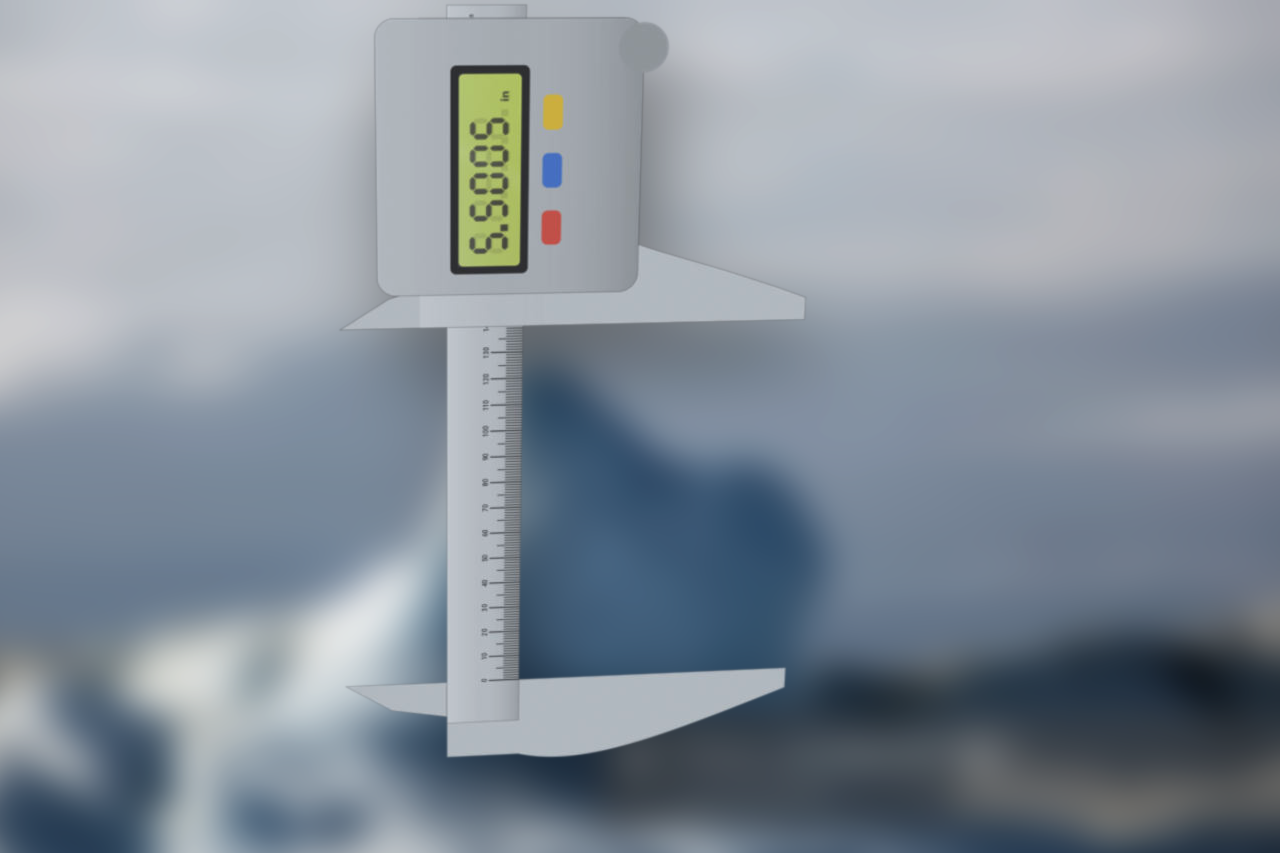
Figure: 5.5005 in
